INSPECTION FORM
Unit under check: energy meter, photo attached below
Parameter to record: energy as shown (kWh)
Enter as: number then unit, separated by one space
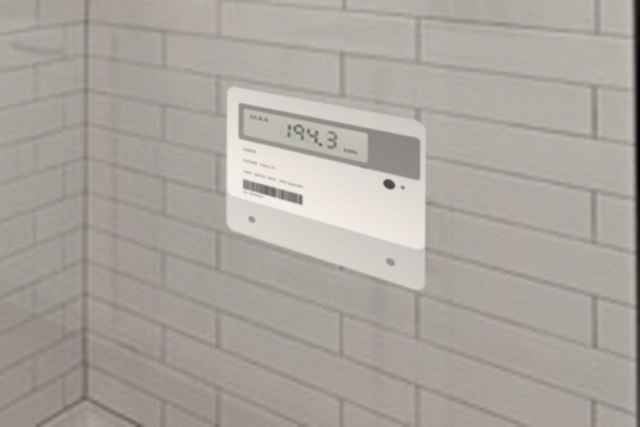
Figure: 194.3 kWh
